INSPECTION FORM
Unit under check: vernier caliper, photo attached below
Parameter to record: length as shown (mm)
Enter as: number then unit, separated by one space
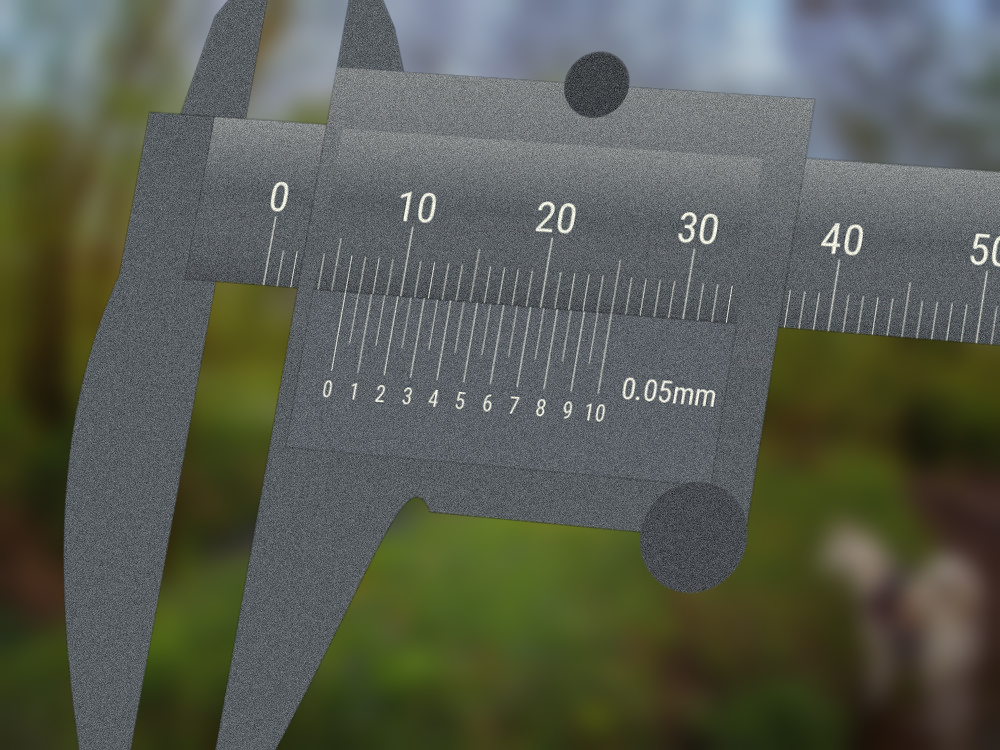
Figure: 6.0 mm
